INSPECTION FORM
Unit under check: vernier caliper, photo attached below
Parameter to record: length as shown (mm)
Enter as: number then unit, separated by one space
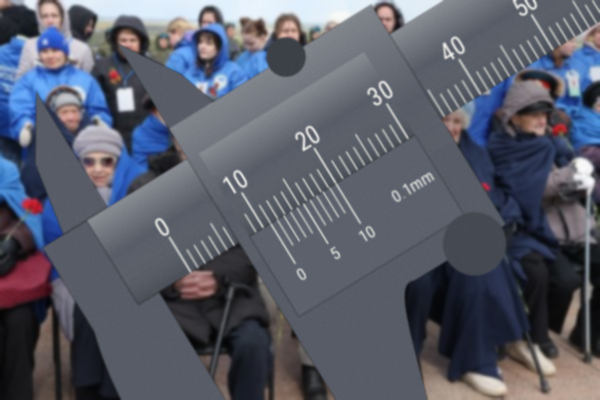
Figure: 11.0 mm
